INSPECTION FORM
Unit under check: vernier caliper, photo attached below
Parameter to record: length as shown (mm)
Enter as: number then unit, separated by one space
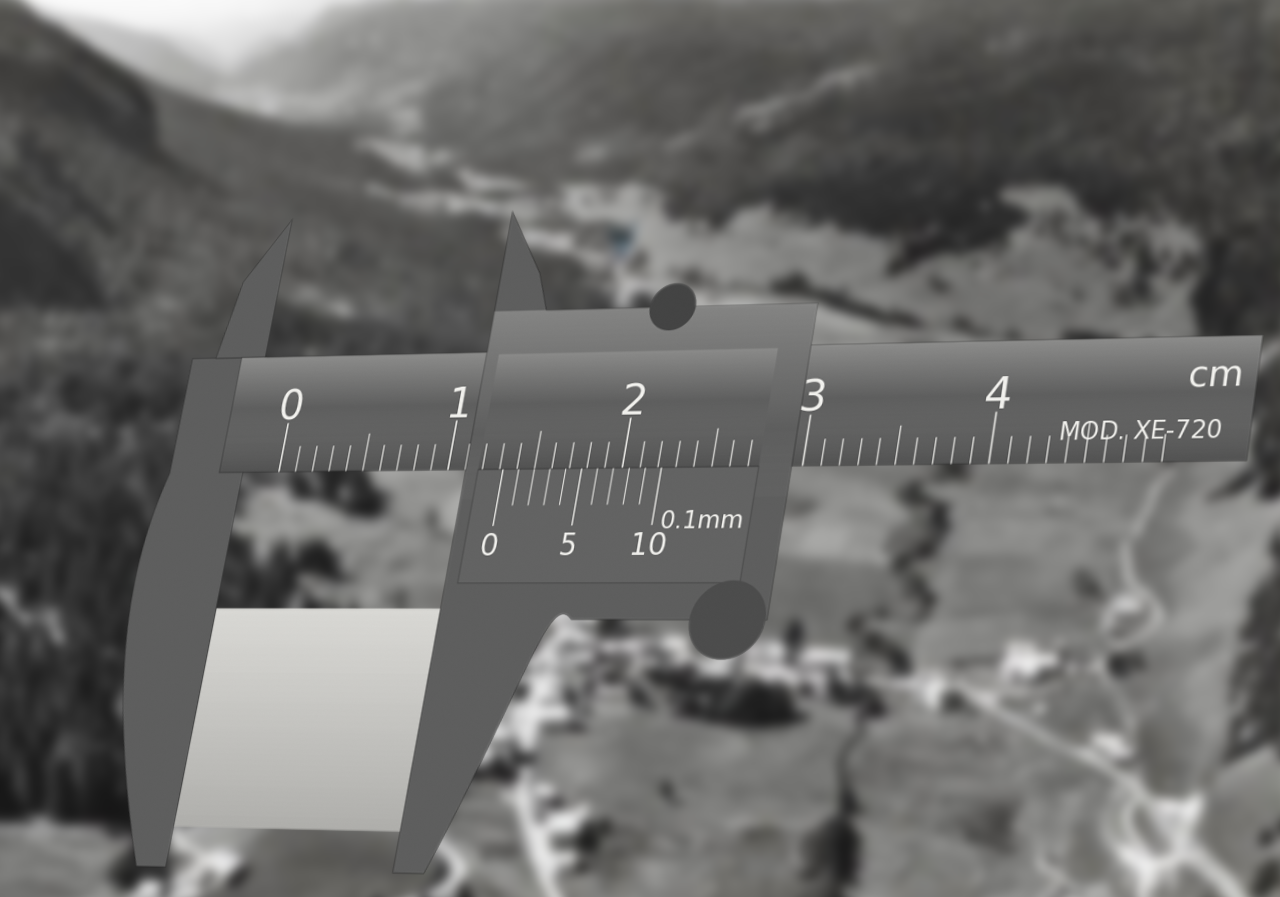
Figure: 13.2 mm
